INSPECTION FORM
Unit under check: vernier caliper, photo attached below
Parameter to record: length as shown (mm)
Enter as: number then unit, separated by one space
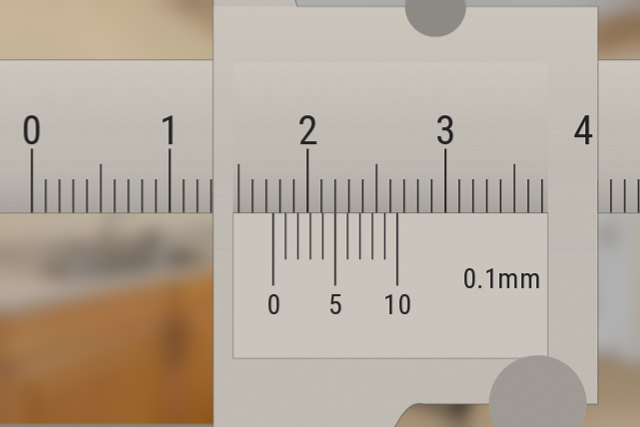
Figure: 17.5 mm
